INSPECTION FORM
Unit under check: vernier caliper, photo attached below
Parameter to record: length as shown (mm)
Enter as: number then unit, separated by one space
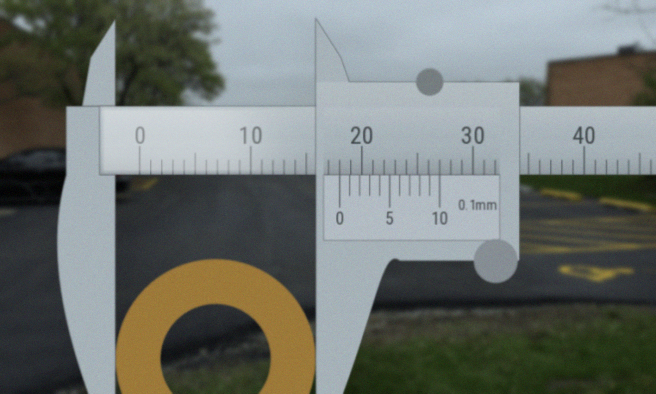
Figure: 18.0 mm
